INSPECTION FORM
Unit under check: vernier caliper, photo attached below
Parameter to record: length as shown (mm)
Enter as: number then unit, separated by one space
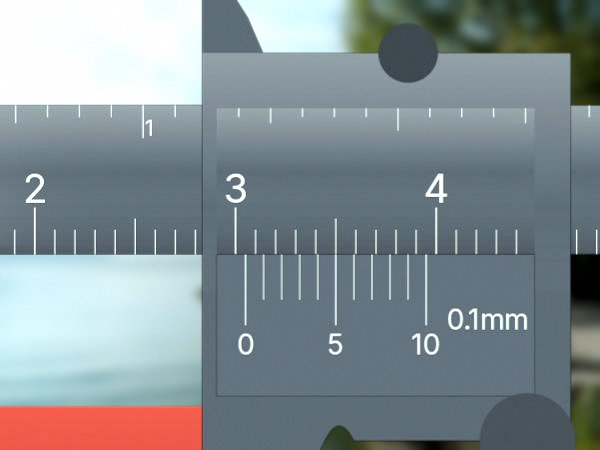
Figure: 30.5 mm
